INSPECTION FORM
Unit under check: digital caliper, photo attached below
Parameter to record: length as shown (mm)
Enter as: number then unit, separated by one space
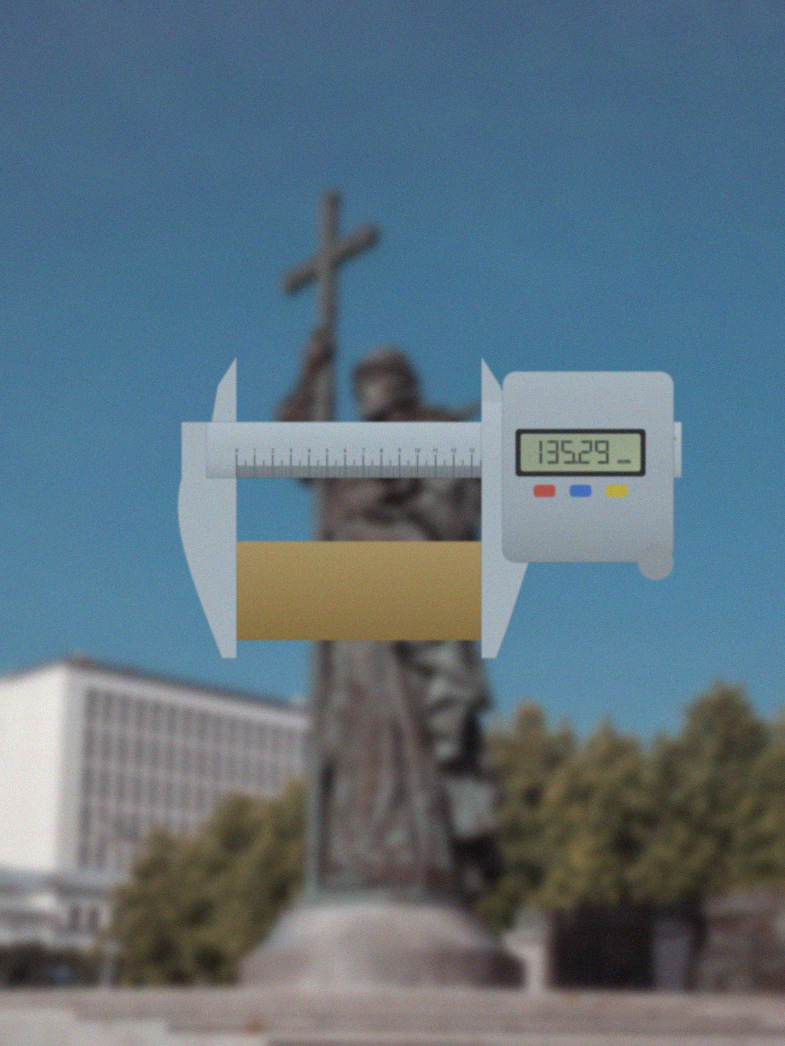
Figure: 135.29 mm
